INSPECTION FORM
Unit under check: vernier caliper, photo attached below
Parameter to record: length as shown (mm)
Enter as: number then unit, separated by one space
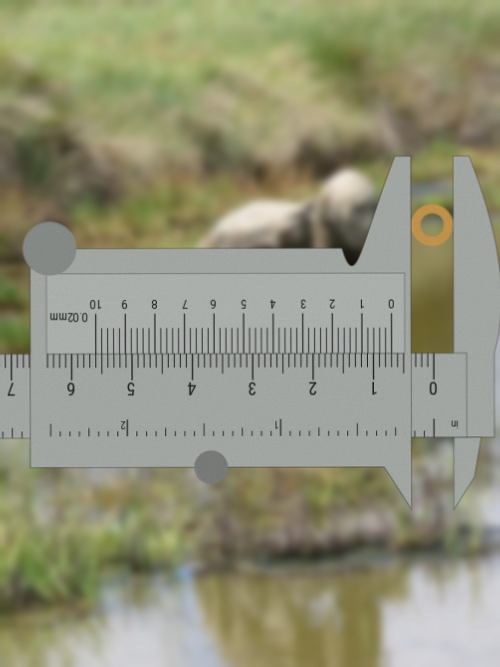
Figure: 7.0 mm
